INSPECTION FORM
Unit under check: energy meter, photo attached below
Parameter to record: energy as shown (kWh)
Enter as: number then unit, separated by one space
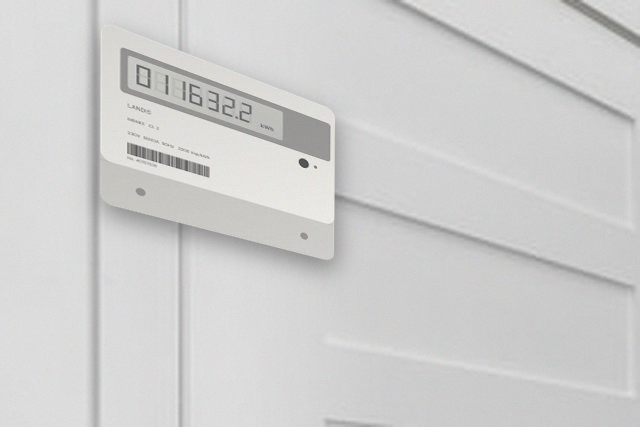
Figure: 11632.2 kWh
